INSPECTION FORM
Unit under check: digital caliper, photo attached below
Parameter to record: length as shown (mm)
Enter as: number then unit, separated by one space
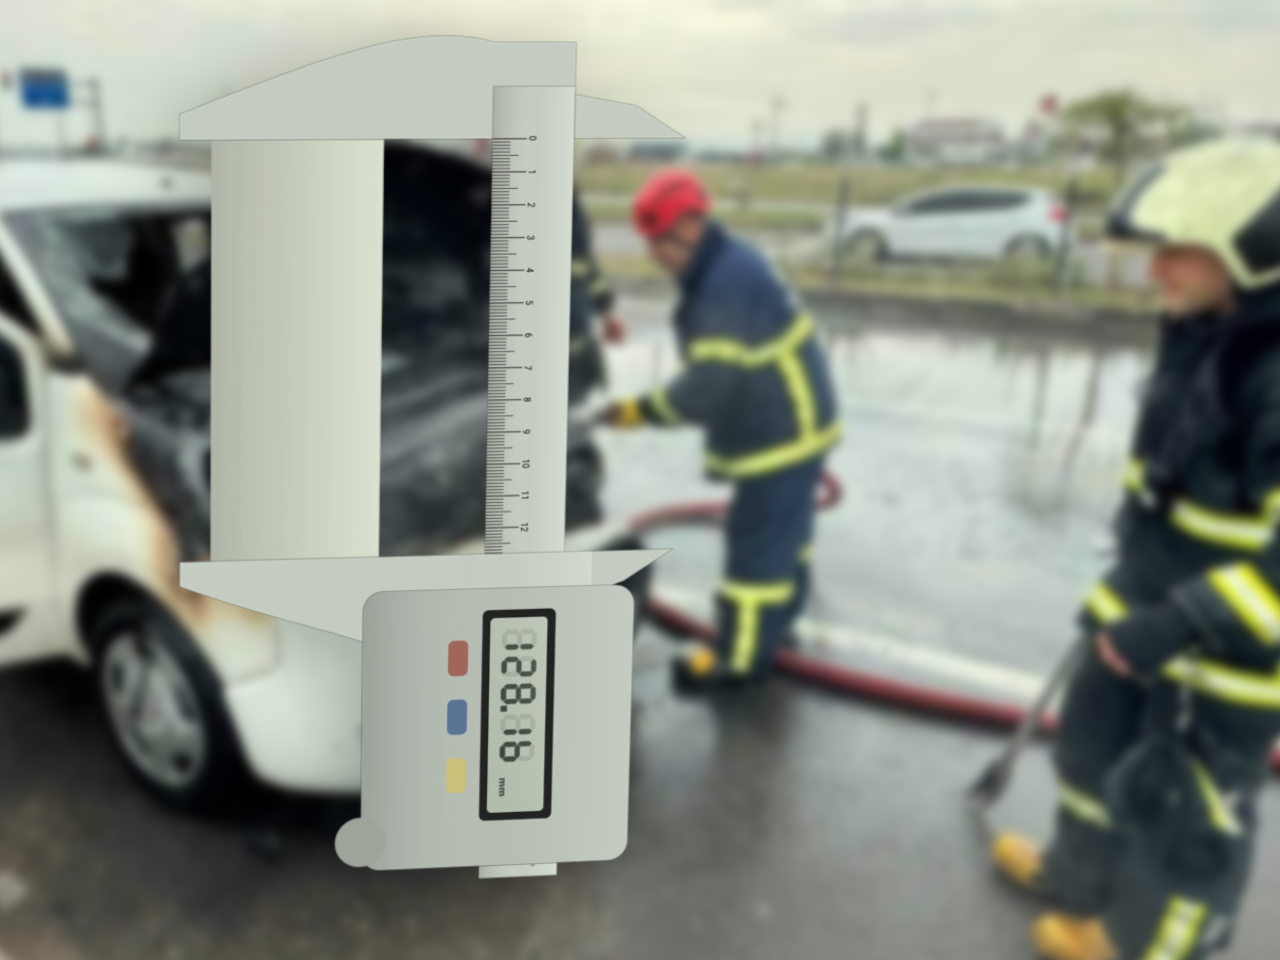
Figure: 128.16 mm
